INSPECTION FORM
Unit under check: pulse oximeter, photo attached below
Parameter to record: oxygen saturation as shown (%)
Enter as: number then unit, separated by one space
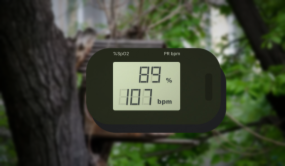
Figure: 89 %
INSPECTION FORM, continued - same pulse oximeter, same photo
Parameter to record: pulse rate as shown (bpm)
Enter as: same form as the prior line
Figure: 107 bpm
